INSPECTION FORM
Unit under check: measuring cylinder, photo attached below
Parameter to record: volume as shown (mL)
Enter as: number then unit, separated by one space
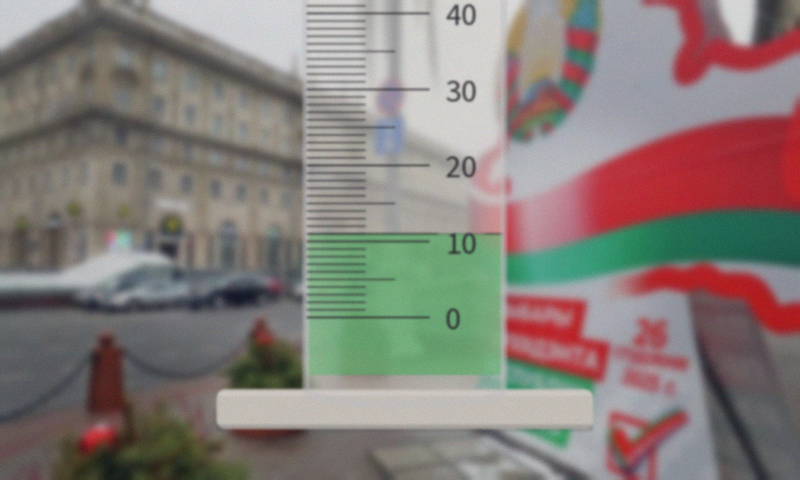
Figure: 11 mL
